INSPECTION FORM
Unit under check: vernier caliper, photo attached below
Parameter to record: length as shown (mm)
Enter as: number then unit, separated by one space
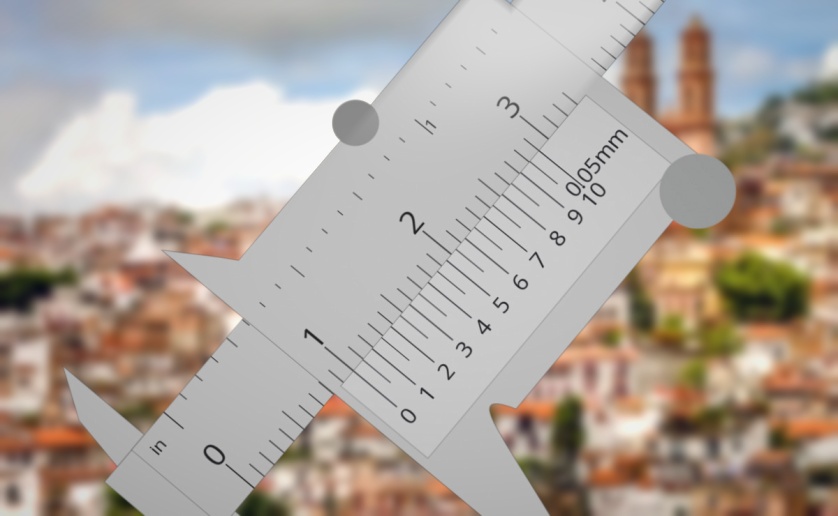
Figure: 10.0 mm
